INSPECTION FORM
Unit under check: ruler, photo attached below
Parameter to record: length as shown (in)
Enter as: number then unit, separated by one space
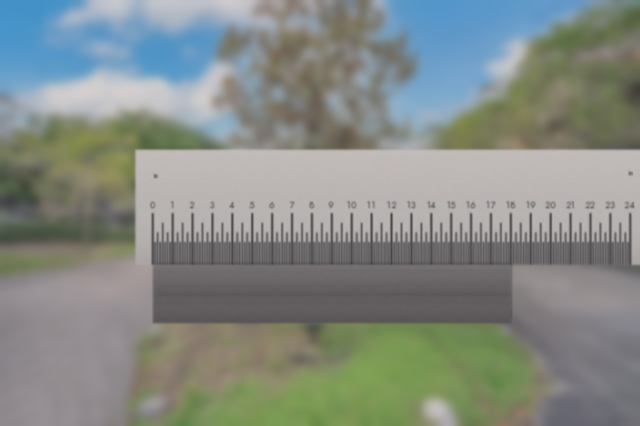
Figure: 18 in
